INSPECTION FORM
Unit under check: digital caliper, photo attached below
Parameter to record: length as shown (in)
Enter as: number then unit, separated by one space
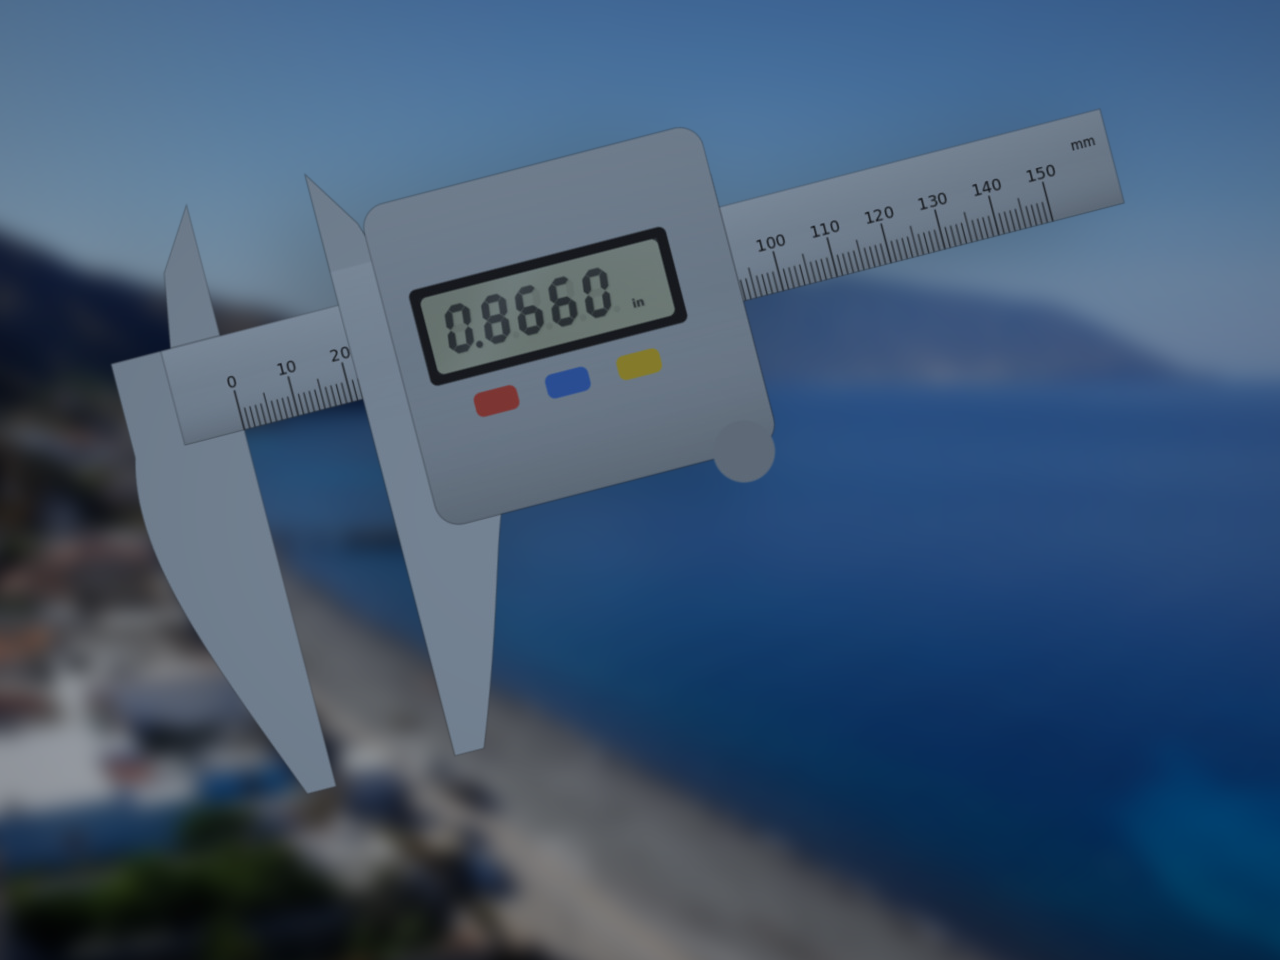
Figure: 0.8660 in
